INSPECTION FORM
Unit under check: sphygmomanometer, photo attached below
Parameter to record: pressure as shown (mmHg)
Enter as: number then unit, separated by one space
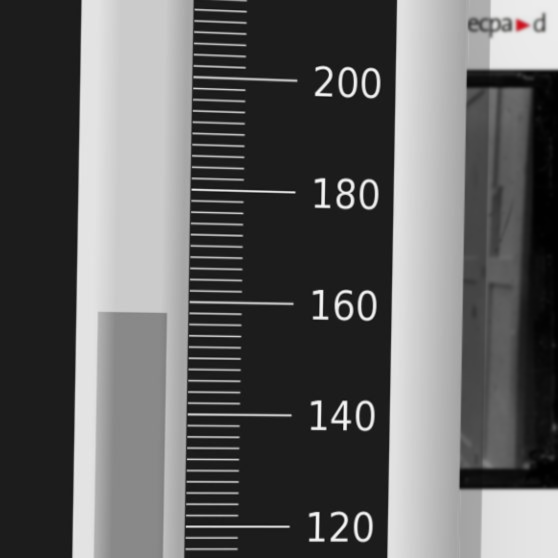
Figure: 158 mmHg
